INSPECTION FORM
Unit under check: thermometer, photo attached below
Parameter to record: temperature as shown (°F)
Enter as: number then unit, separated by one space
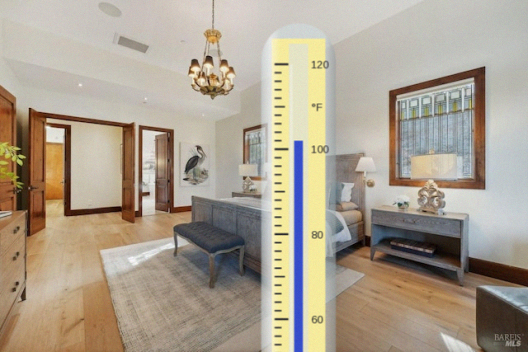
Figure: 102 °F
